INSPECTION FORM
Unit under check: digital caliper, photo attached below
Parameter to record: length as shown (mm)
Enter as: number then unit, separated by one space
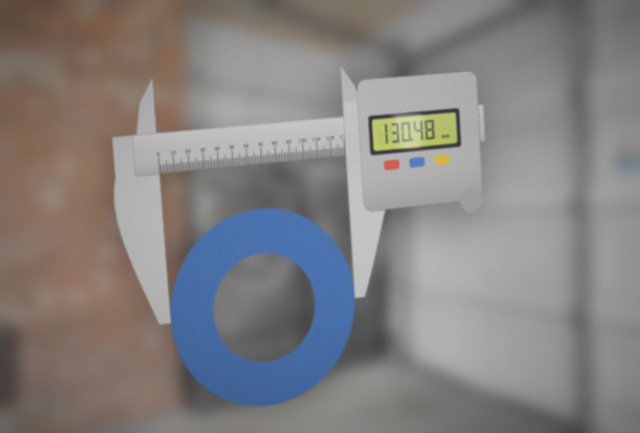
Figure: 130.48 mm
